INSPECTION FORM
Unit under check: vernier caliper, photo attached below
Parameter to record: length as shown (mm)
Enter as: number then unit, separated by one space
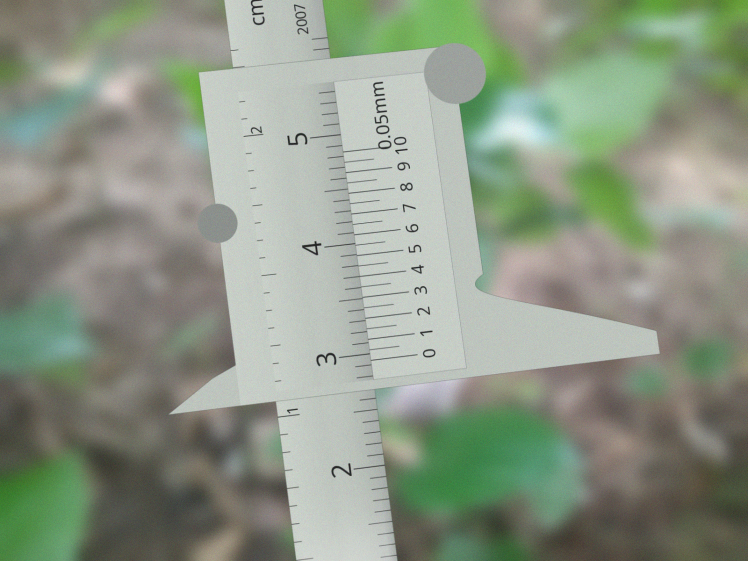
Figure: 29.4 mm
